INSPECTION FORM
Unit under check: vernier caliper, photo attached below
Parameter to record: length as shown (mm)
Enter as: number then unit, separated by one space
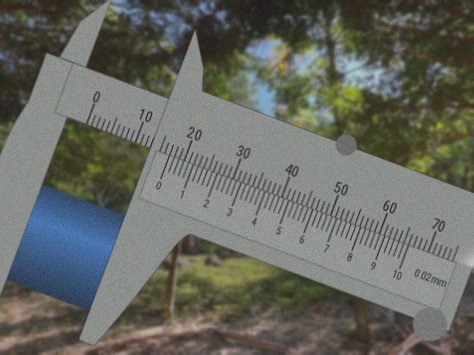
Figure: 17.0 mm
